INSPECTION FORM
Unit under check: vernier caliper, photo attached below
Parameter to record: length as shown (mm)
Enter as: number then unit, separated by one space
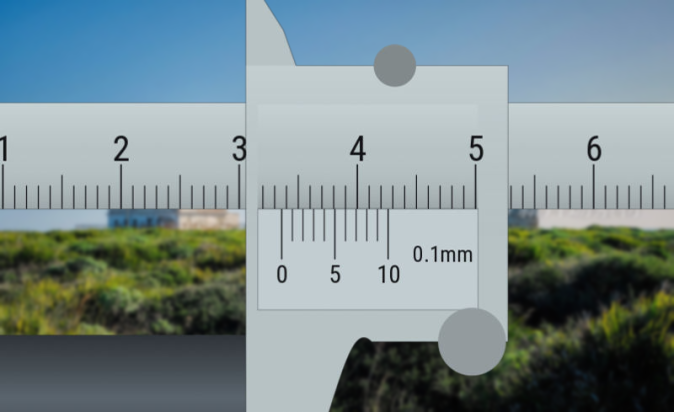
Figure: 33.6 mm
